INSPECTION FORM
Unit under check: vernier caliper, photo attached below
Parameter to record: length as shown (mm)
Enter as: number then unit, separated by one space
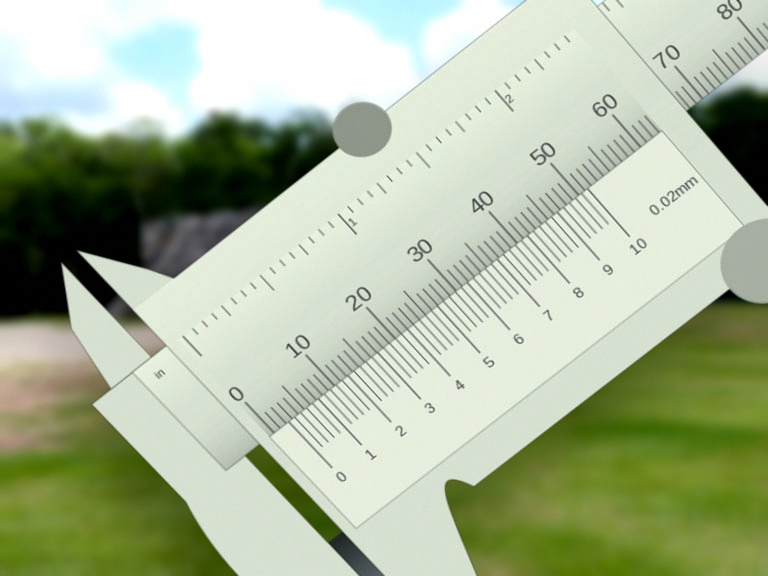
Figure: 2.4 mm
